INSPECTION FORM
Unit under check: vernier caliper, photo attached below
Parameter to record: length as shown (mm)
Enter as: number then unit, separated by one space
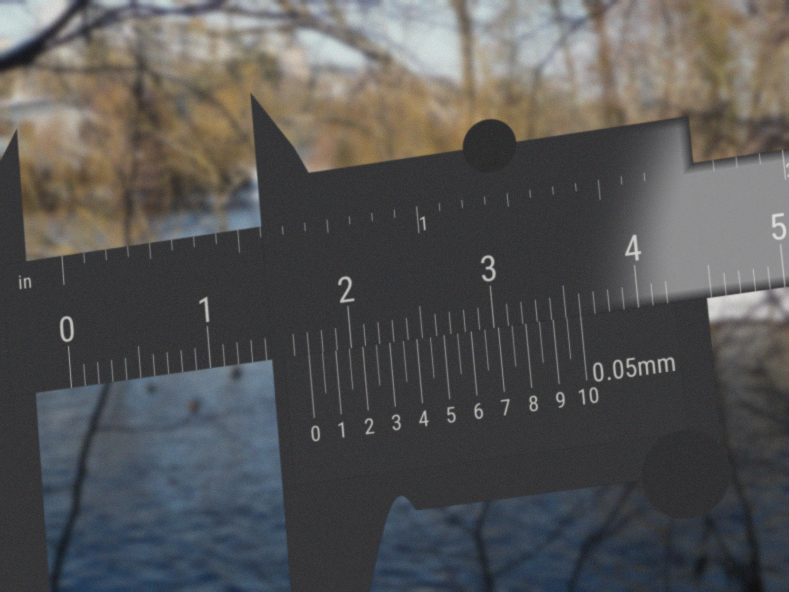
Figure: 17.0 mm
